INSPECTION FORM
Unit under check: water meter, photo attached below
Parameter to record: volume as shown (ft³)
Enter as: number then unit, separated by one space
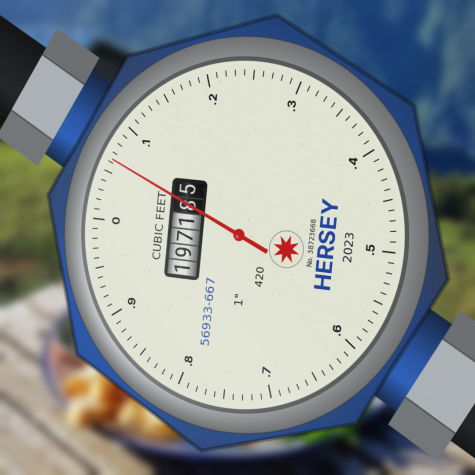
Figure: 197185.06 ft³
